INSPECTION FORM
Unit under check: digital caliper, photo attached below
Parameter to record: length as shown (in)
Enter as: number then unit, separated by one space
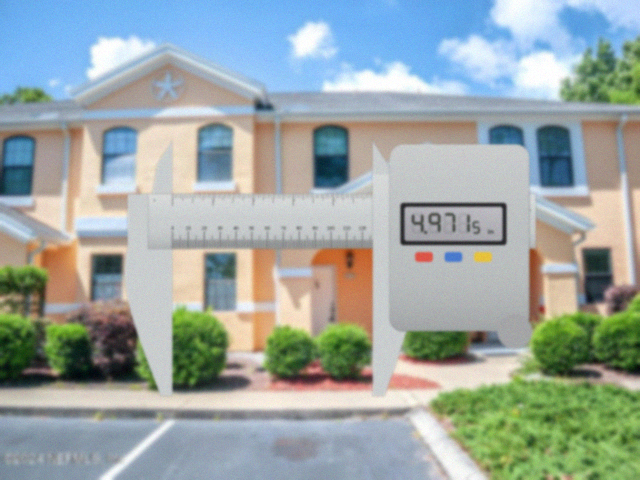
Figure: 4.9715 in
